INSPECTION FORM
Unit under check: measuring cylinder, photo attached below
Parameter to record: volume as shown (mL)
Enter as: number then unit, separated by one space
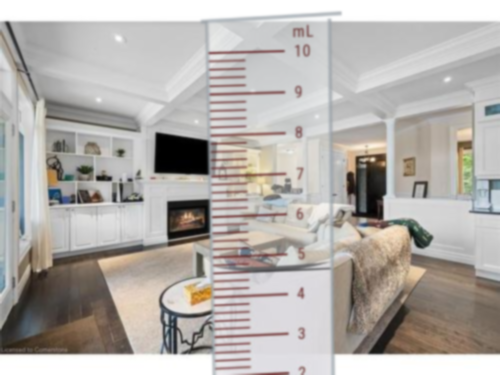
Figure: 4.6 mL
